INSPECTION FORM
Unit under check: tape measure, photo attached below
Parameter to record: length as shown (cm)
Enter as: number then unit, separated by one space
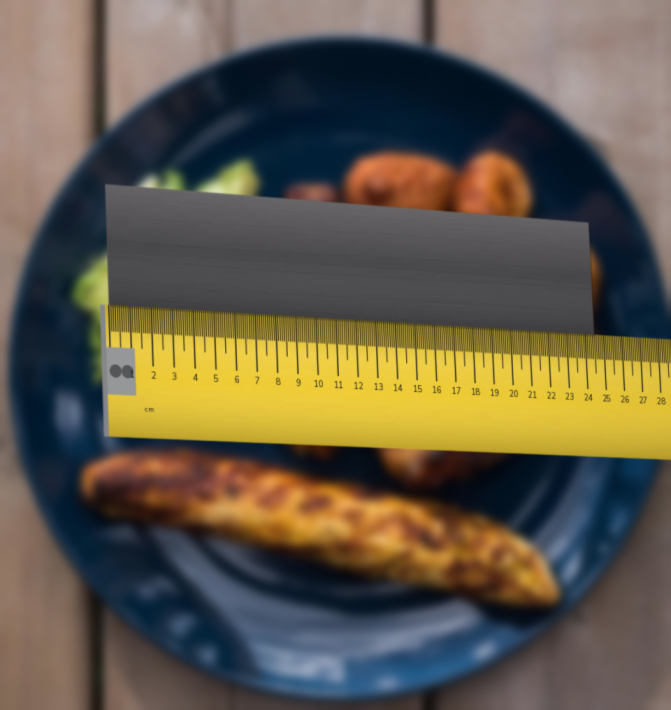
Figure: 24.5 cm
